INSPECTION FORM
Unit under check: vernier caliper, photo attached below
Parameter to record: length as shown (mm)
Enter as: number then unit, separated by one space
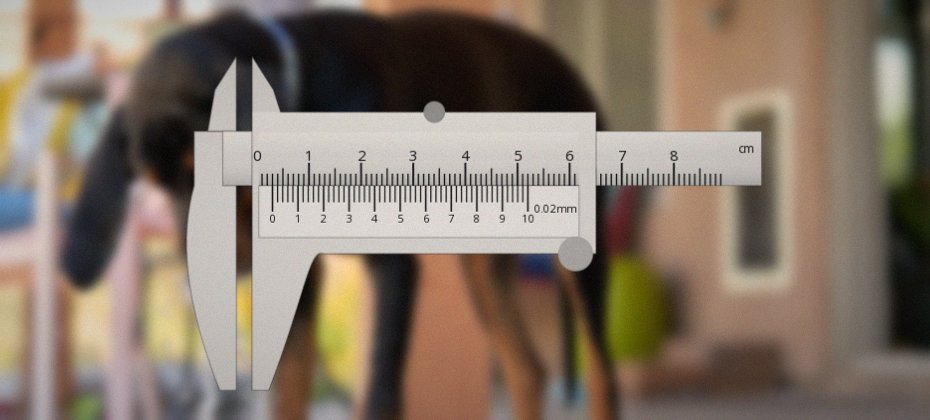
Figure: 3.0 mm
